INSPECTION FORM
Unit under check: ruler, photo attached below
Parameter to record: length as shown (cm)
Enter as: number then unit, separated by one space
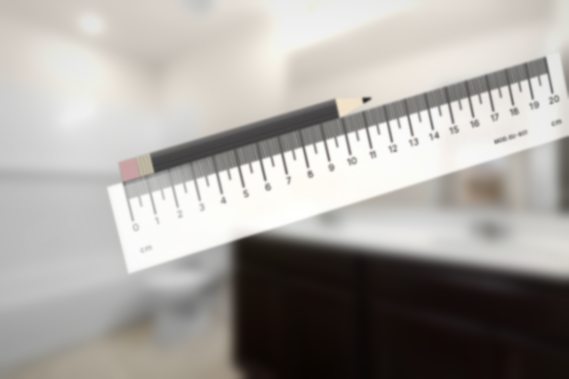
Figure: 11.5 cm
